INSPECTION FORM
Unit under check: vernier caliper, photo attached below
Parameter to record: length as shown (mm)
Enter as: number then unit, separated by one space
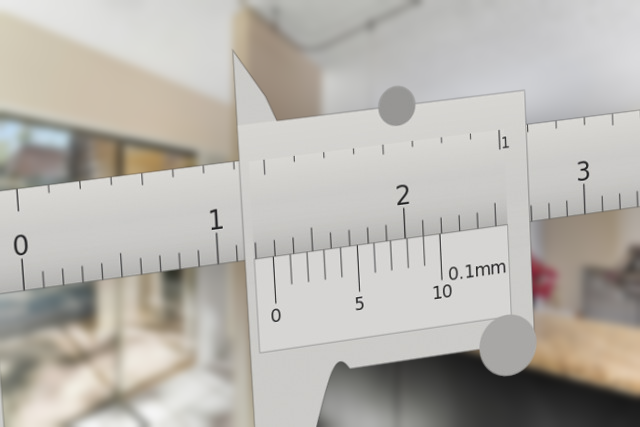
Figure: 12.9 mm
